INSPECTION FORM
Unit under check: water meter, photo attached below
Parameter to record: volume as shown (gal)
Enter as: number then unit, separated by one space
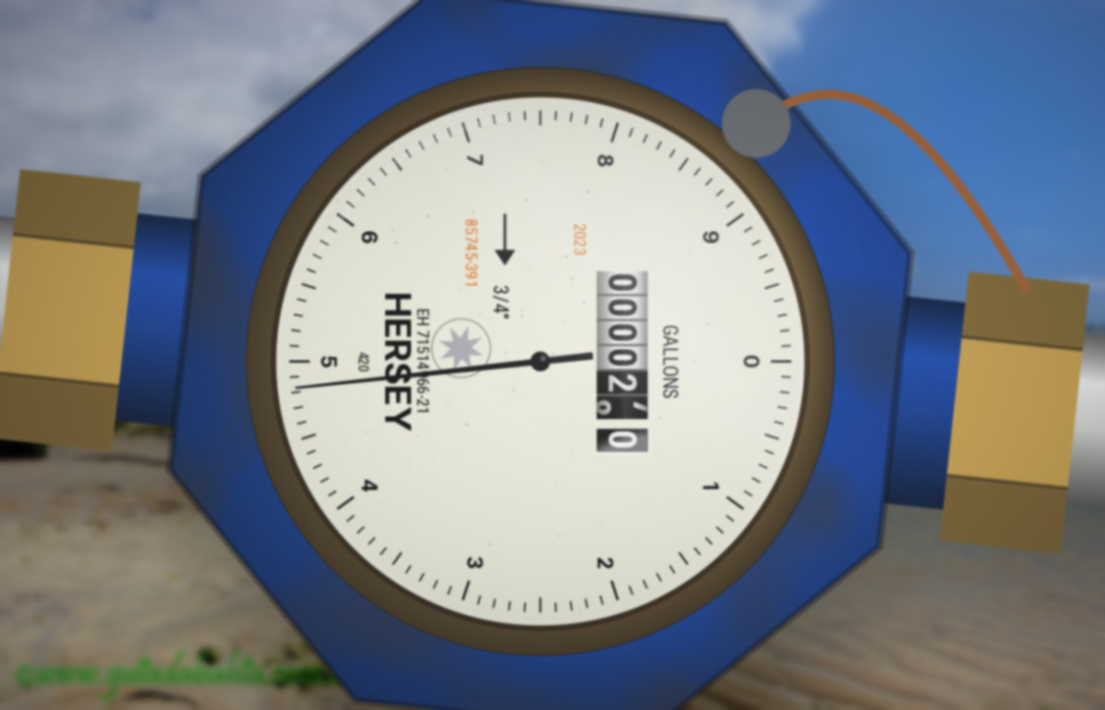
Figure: 274.8 gal
